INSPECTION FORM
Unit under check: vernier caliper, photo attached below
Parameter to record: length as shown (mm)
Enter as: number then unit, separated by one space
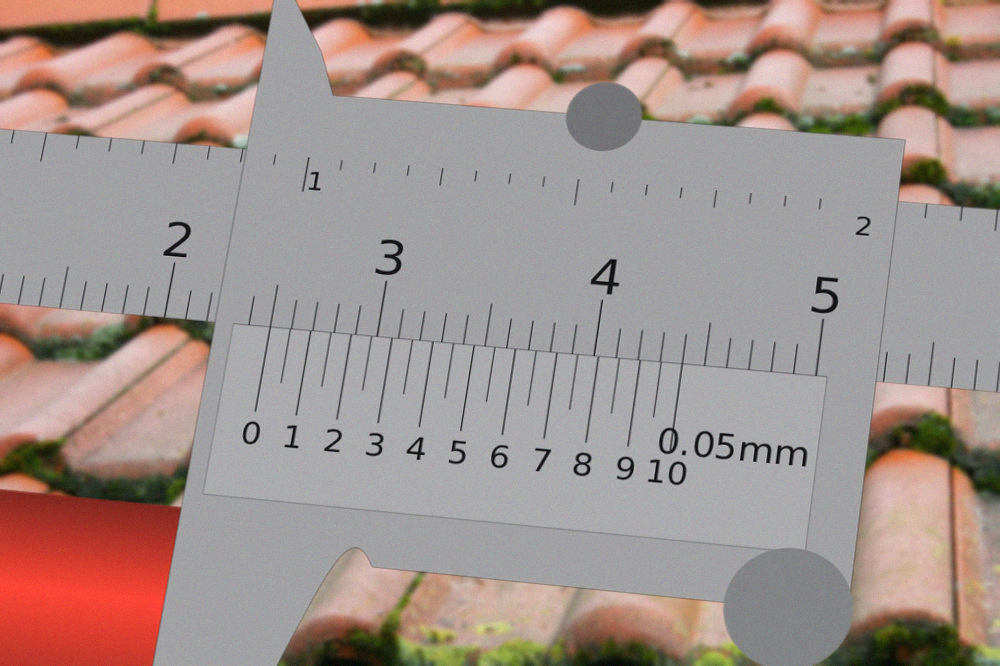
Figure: 25.0 mm
